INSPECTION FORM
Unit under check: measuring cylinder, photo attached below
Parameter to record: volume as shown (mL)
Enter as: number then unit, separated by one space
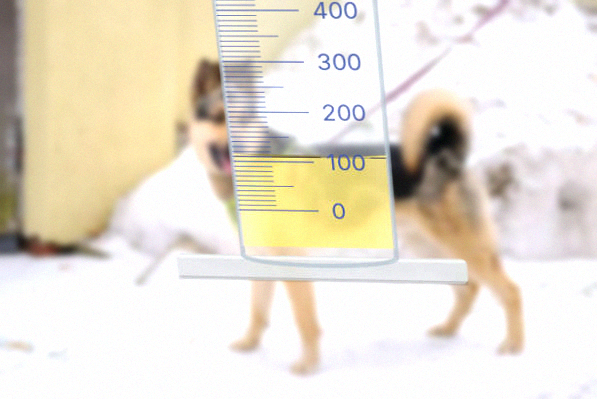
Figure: 110 mL
